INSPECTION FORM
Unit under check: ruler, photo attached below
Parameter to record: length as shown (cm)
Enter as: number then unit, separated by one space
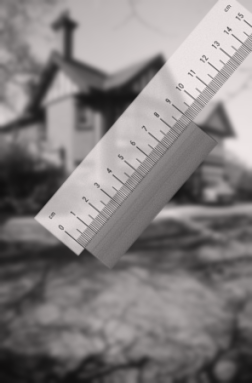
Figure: 9 cm
